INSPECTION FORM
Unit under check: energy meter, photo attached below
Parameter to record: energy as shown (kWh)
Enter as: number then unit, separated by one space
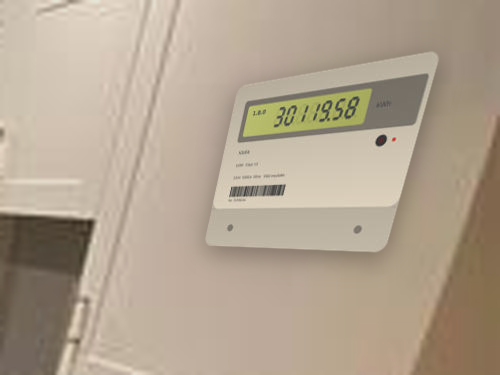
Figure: 30119.58 kWh
